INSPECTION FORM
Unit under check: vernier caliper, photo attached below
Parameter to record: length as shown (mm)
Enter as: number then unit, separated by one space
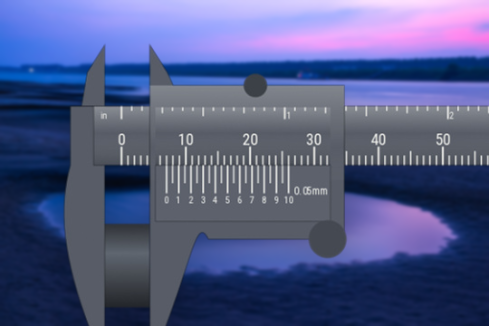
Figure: 7.0 mm
